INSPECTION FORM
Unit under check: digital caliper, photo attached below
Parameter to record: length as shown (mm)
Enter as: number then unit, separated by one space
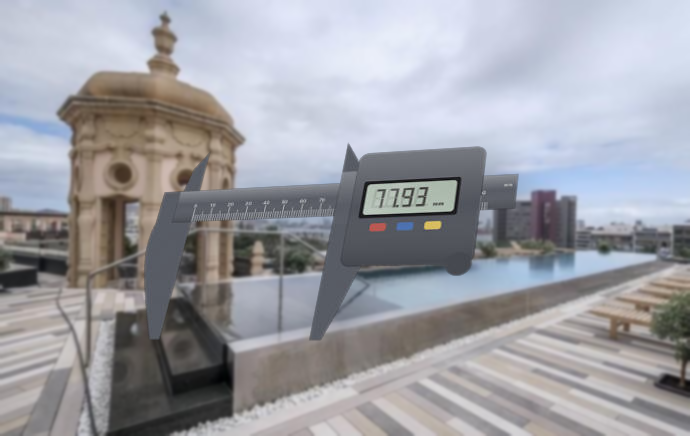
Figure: 77.93 mm
